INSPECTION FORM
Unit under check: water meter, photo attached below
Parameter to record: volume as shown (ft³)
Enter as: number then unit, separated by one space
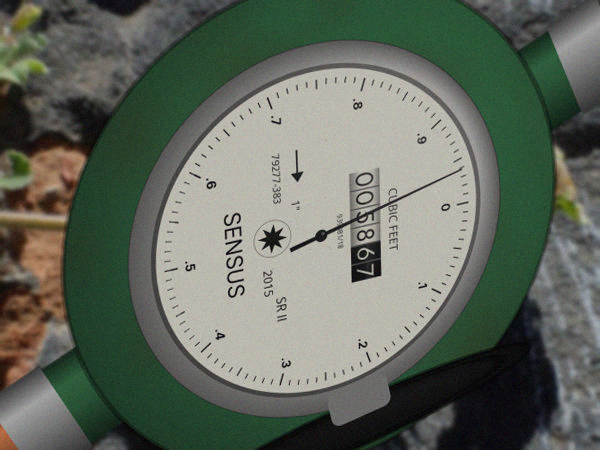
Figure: 5866.96 ft³
